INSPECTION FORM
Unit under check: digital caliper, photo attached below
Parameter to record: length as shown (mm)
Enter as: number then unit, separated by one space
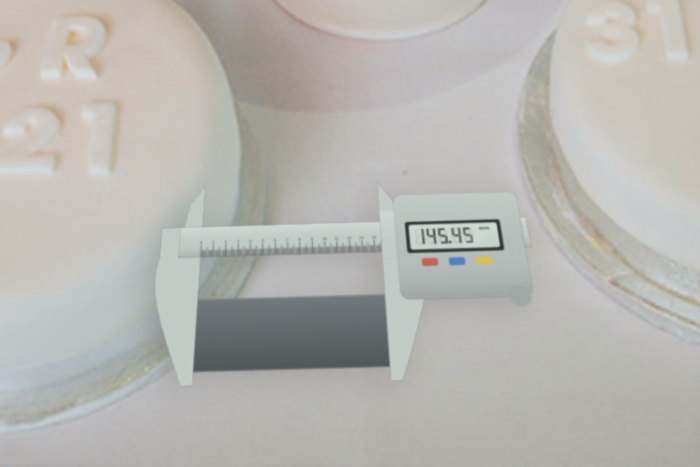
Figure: 145.45 mm
